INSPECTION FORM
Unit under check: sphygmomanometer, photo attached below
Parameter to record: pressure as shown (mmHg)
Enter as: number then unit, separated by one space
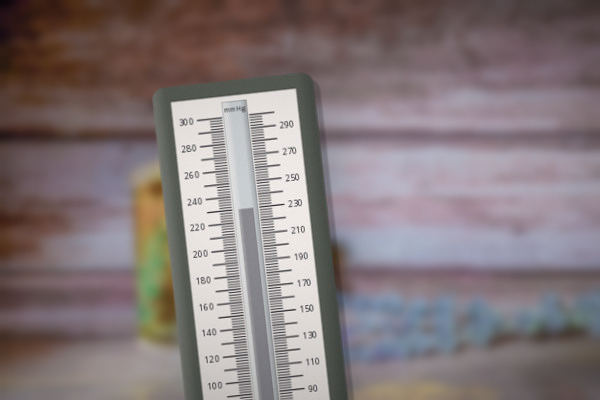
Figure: 230 mmHg
